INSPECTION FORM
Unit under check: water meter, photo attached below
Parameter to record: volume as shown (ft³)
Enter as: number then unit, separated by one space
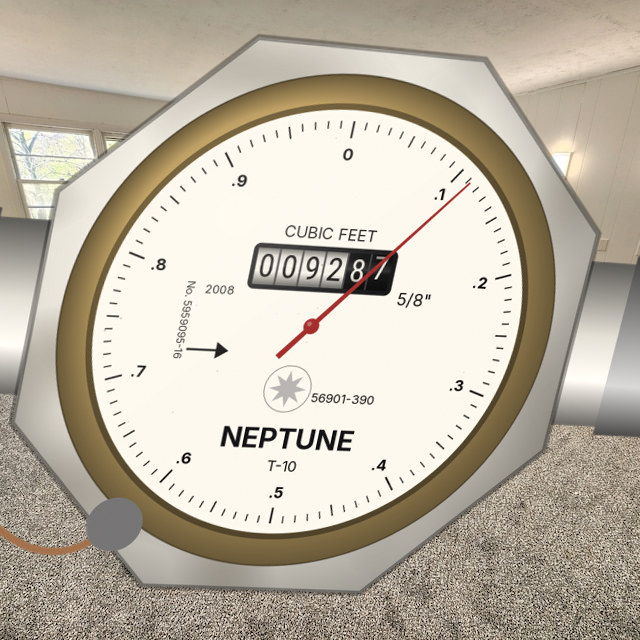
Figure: 9287.11 ft³
